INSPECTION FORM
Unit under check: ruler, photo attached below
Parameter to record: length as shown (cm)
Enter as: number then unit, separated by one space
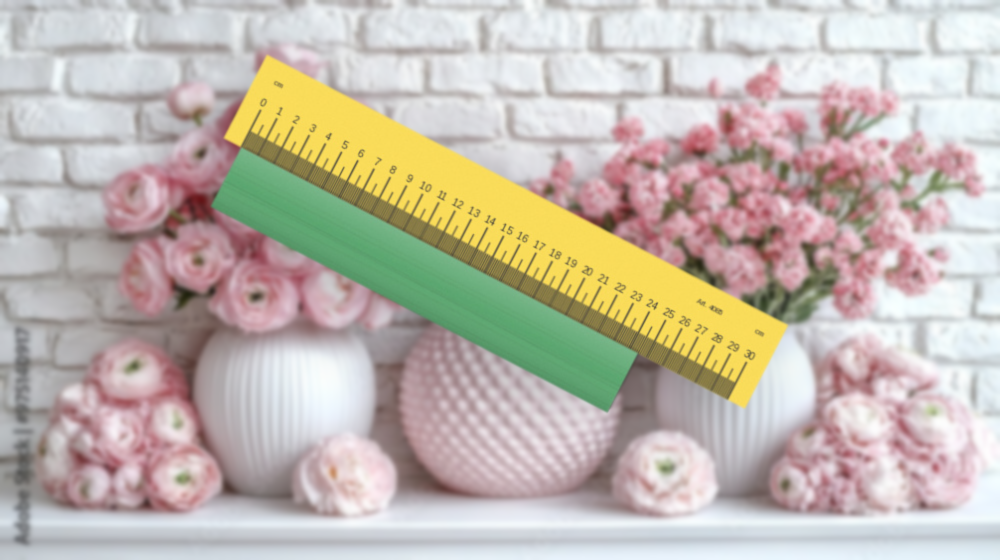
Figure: 24.5 cm
